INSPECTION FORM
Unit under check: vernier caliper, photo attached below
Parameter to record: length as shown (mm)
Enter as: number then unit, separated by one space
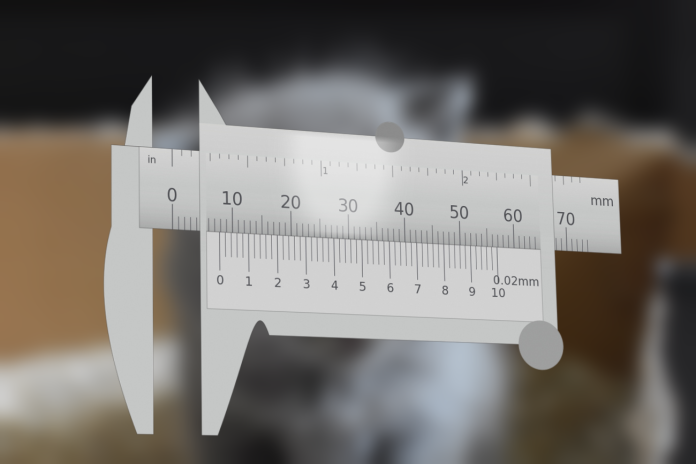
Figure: 7.8 mm
